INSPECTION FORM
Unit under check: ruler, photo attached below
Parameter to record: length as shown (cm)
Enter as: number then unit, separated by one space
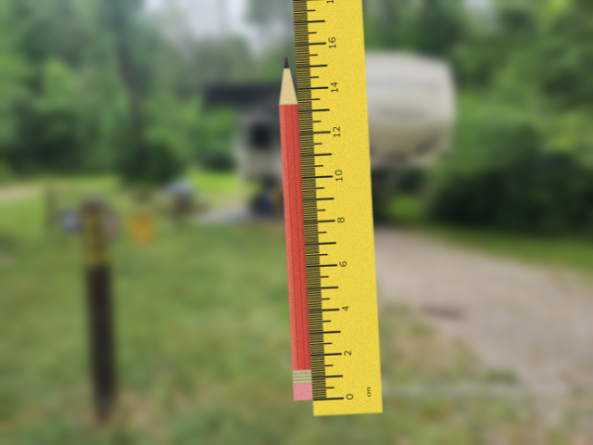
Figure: 15.5 cm
